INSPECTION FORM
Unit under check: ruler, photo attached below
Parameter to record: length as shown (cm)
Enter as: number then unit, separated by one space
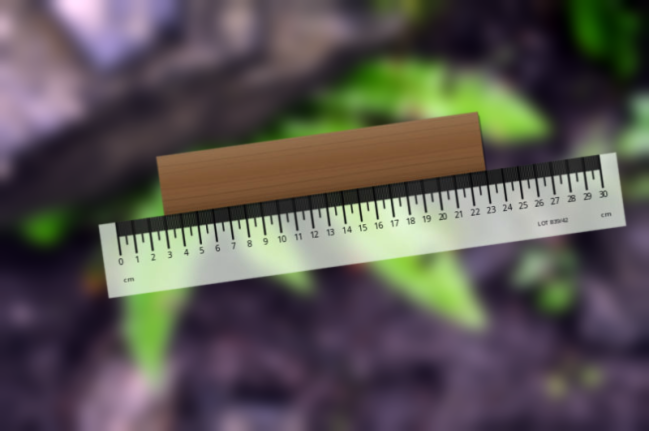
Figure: 20 cm
